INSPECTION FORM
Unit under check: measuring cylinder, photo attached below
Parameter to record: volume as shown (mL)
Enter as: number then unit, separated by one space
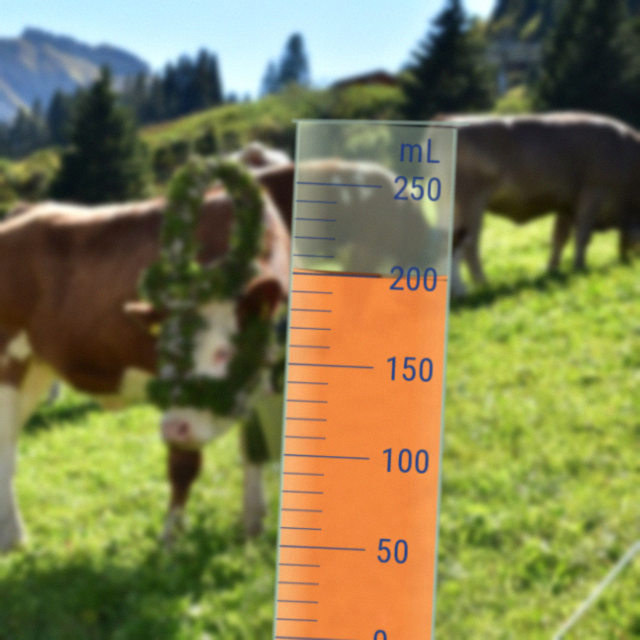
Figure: 200 mL
